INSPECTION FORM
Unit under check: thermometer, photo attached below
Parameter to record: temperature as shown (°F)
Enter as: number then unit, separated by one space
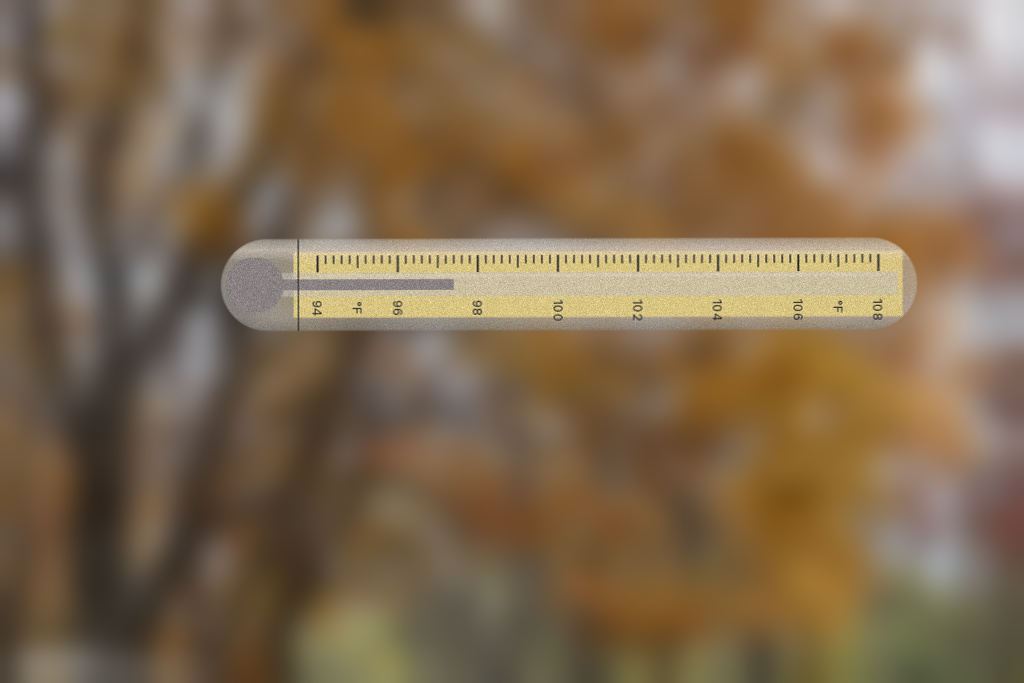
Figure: 97.4 °F
